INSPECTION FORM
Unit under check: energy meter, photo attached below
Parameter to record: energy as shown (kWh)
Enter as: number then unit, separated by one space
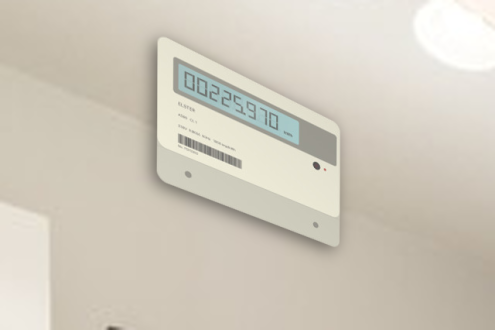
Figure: 225.970 kWh
